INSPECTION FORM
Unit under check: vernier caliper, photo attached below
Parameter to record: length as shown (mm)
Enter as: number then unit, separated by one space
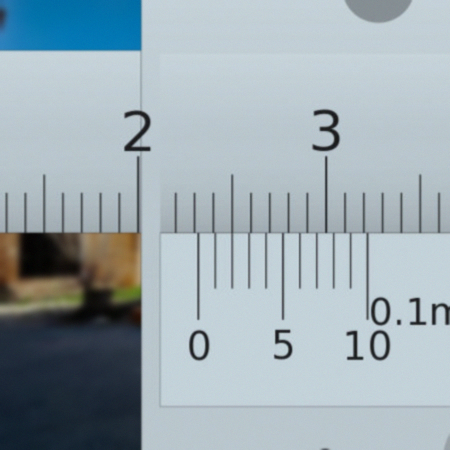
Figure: 23.2 mm
